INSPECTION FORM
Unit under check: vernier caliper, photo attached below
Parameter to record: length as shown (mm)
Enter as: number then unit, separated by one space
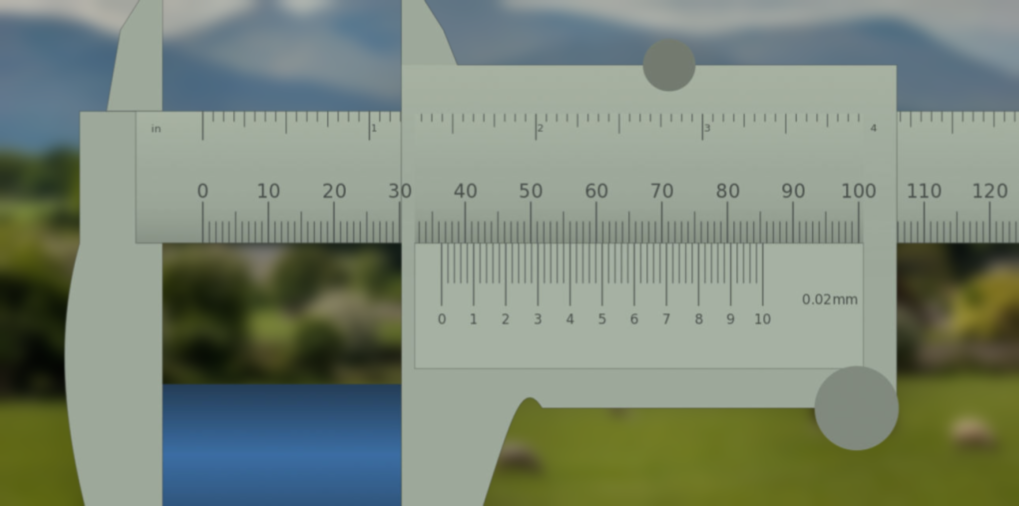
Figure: 36.4 mm
